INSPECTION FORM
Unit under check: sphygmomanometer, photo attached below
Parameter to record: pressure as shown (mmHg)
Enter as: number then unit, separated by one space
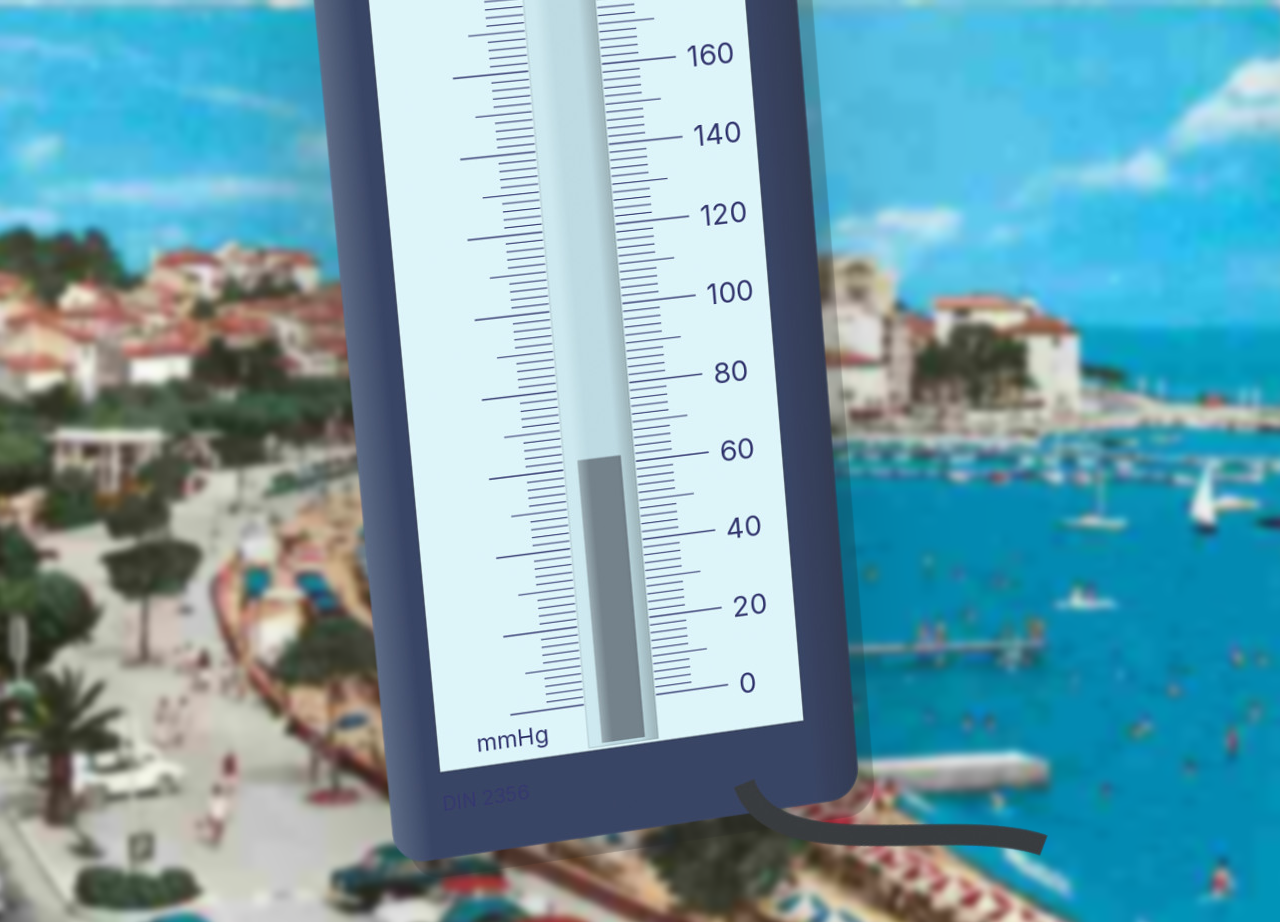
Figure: 62 mmHg
